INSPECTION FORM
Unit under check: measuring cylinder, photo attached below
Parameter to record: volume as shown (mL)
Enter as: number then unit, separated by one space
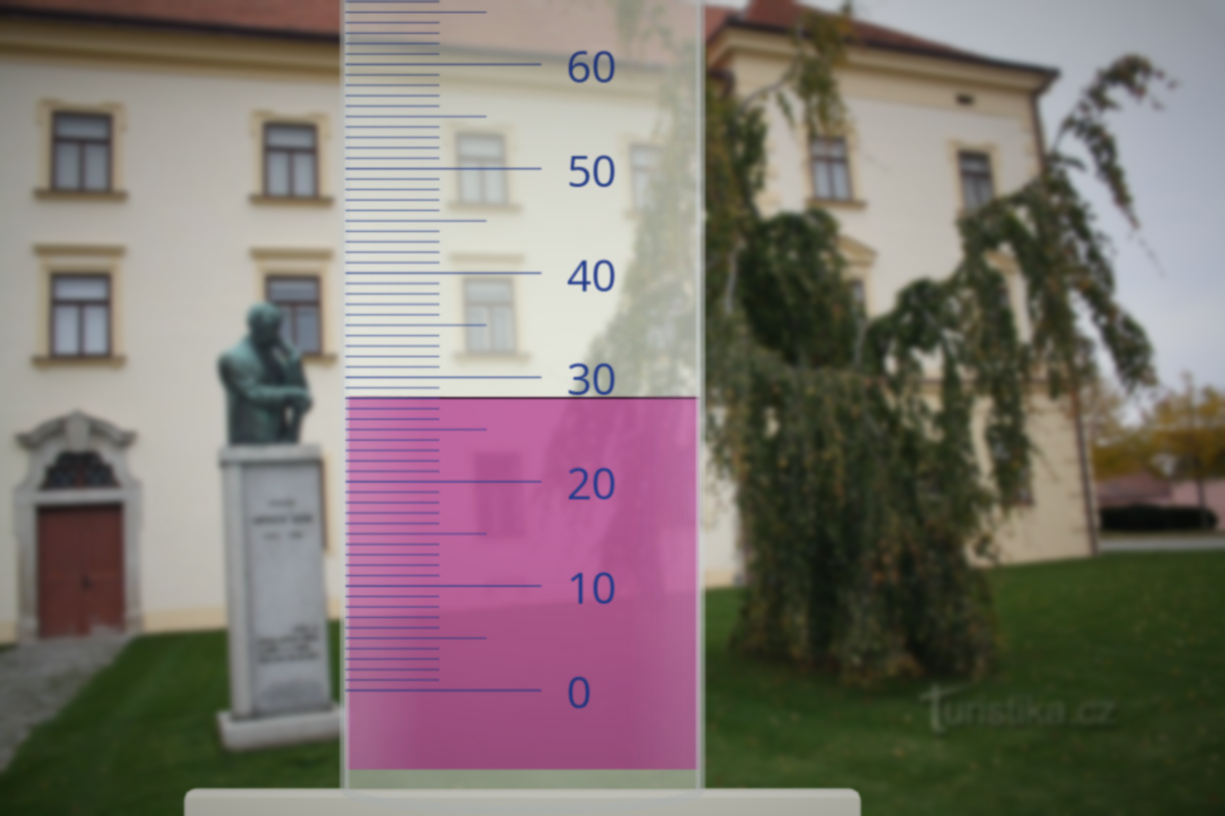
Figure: 28 mL
